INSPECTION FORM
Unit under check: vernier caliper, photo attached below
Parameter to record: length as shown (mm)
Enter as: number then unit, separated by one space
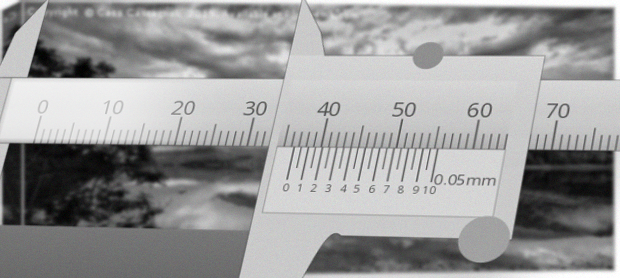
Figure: 36.4 mm
